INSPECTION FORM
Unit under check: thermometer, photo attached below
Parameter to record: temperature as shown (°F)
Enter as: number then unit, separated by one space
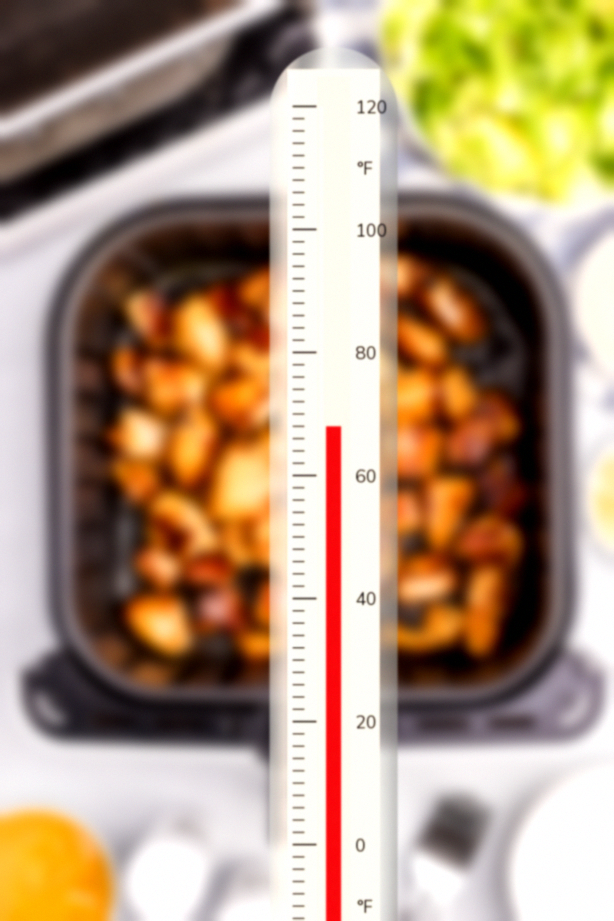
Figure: 68 °F
